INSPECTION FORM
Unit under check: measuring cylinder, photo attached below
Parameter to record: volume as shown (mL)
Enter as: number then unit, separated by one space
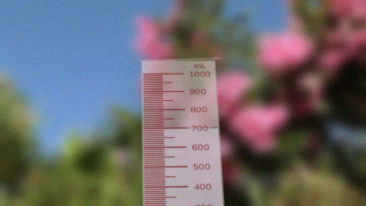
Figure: 700 mL
